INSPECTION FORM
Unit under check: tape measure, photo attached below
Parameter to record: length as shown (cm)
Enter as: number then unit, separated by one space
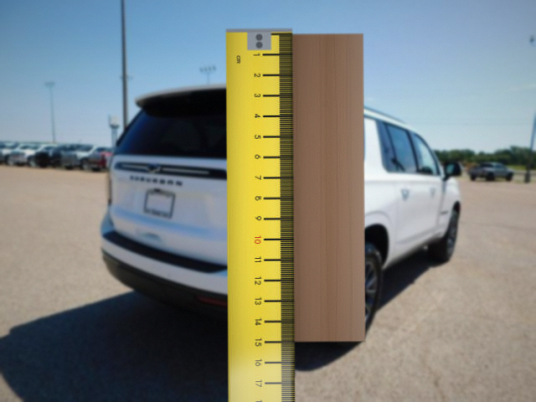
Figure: 15 cm
